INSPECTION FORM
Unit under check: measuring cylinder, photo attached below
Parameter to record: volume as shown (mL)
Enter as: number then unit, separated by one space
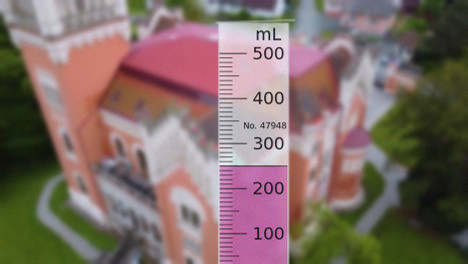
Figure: 250 mL
